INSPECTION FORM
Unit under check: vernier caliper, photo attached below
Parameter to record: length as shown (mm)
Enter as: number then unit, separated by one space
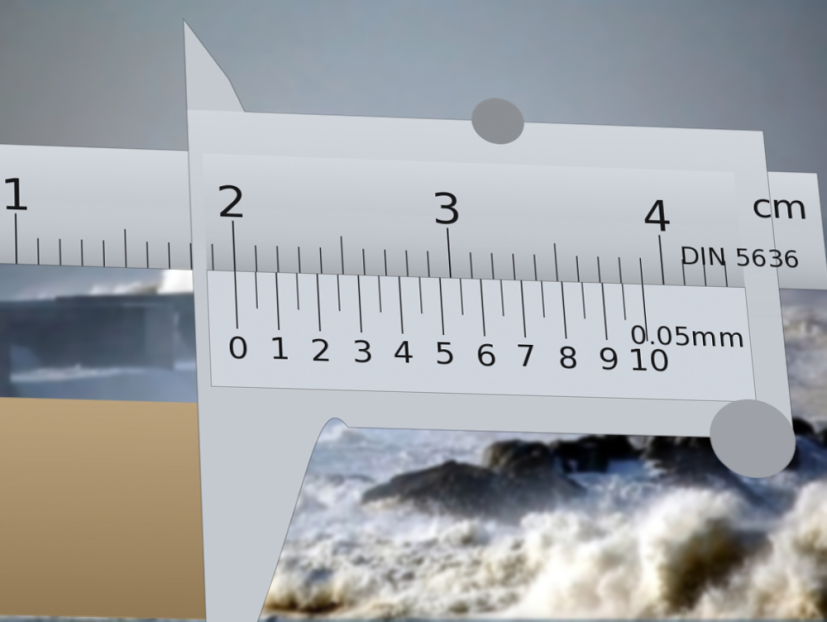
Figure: 20.00 mm
